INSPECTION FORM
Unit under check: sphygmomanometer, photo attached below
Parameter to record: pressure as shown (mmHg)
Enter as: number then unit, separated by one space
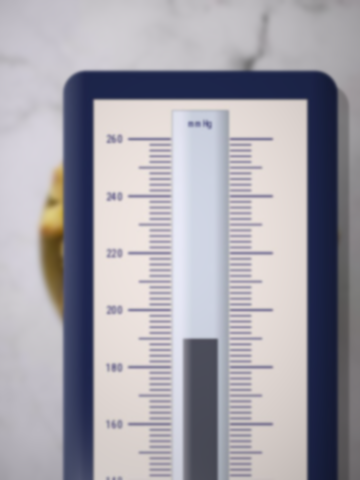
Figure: 190 mmHg
